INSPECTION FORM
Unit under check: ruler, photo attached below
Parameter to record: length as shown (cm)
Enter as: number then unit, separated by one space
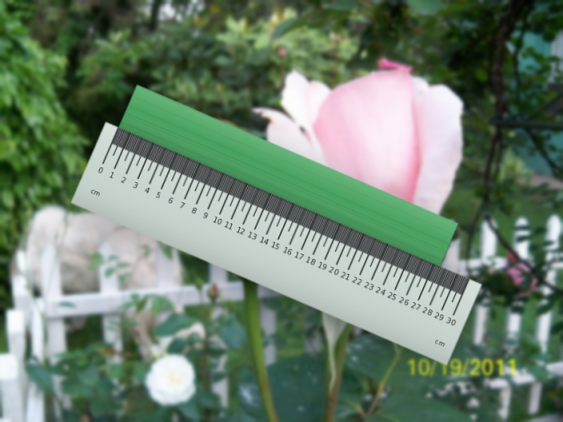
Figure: 27.5 cm
